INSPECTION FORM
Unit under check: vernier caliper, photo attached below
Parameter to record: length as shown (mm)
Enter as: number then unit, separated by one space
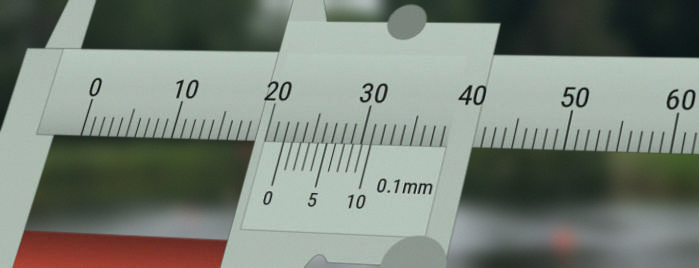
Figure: 22.0 mm
